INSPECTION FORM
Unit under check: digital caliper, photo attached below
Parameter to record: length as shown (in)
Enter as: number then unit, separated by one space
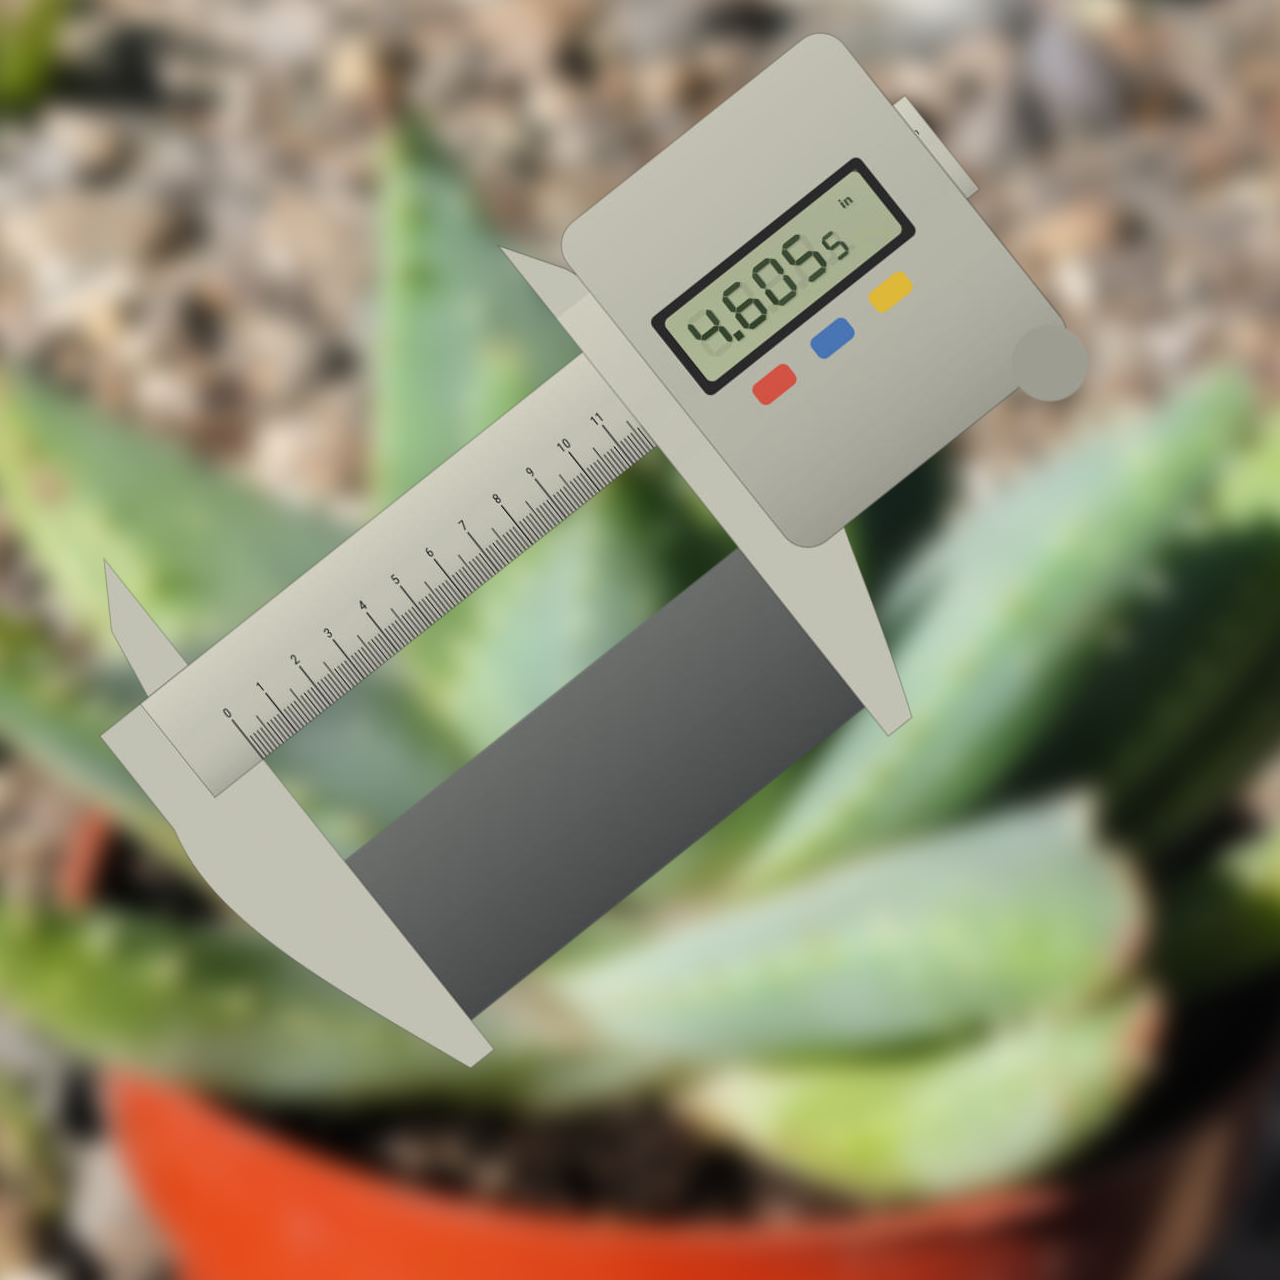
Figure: 4.6055 in
